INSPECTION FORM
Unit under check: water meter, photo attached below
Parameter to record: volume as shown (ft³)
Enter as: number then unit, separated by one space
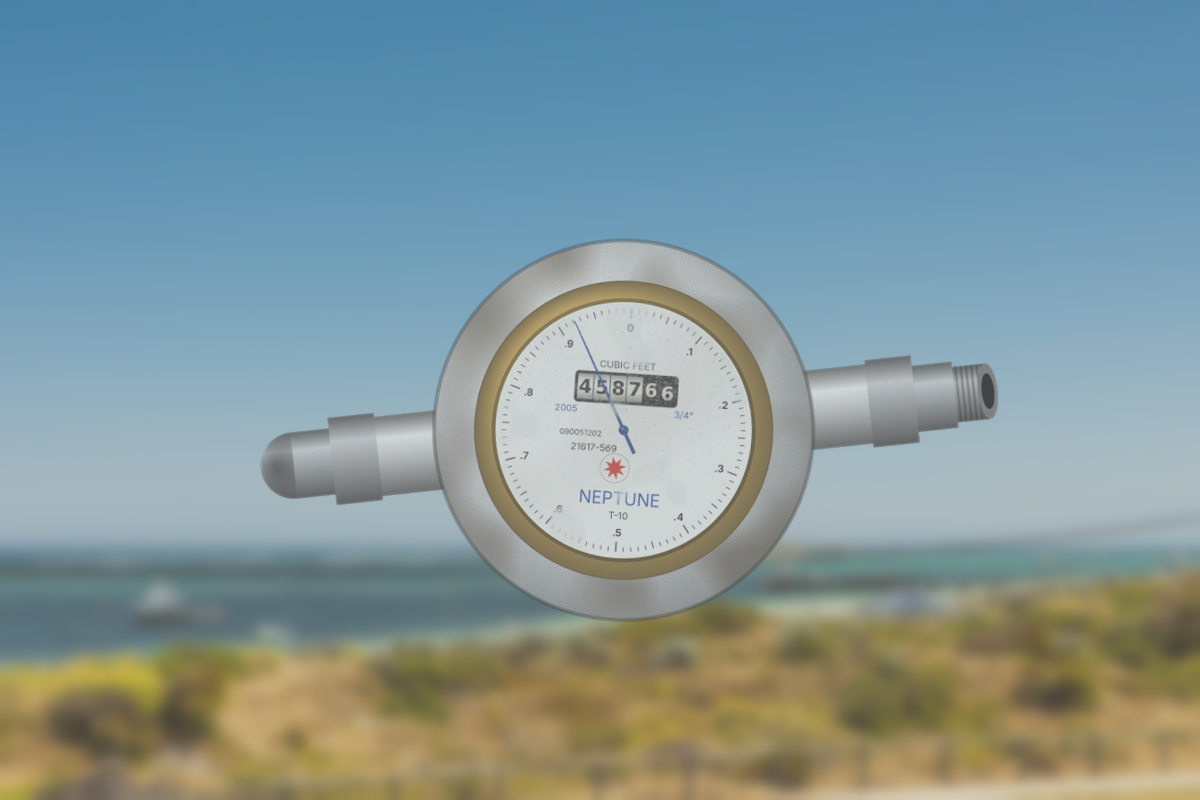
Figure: 458765.92 ft³
